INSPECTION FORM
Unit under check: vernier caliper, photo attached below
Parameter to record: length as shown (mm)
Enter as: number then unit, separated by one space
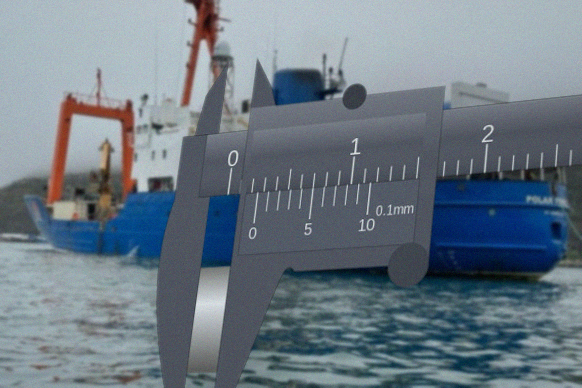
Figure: 2.5 mm
